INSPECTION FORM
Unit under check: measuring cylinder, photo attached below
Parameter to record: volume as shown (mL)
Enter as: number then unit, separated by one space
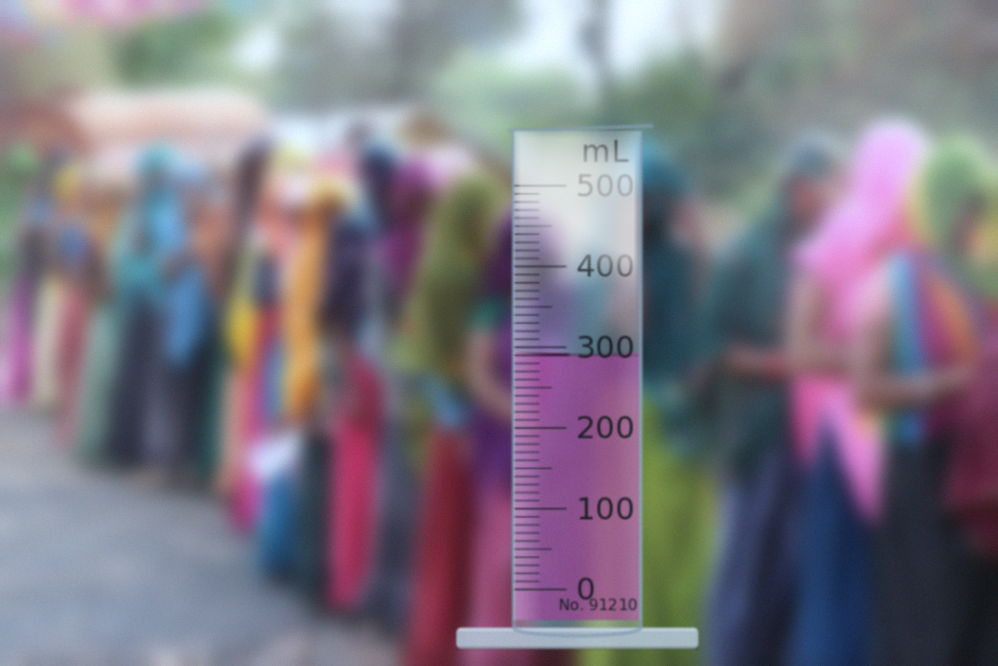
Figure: 290 mL
